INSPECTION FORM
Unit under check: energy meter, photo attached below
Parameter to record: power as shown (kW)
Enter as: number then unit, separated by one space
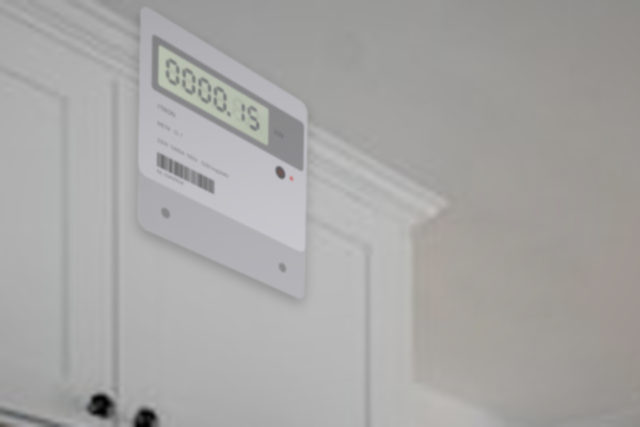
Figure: 0.15 kW
